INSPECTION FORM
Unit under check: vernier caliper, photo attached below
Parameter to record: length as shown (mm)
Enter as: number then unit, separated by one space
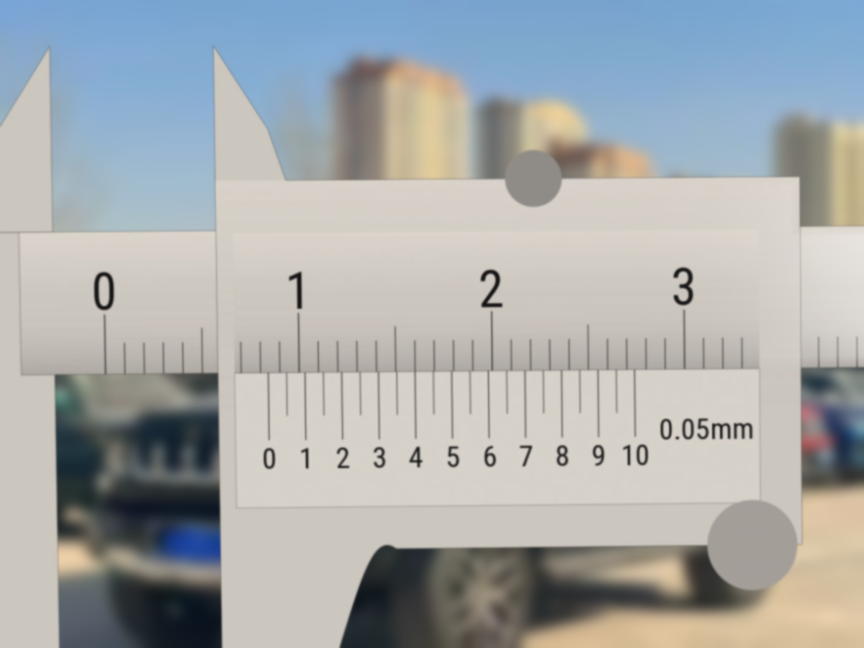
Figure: 8.4 mm
